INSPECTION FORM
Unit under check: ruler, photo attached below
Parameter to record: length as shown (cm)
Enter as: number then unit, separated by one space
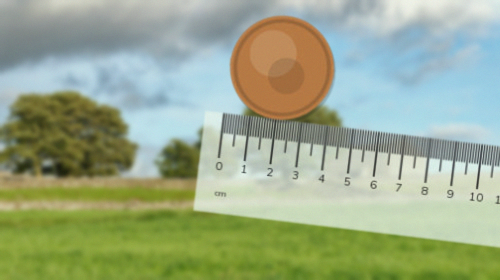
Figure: 4 cm
